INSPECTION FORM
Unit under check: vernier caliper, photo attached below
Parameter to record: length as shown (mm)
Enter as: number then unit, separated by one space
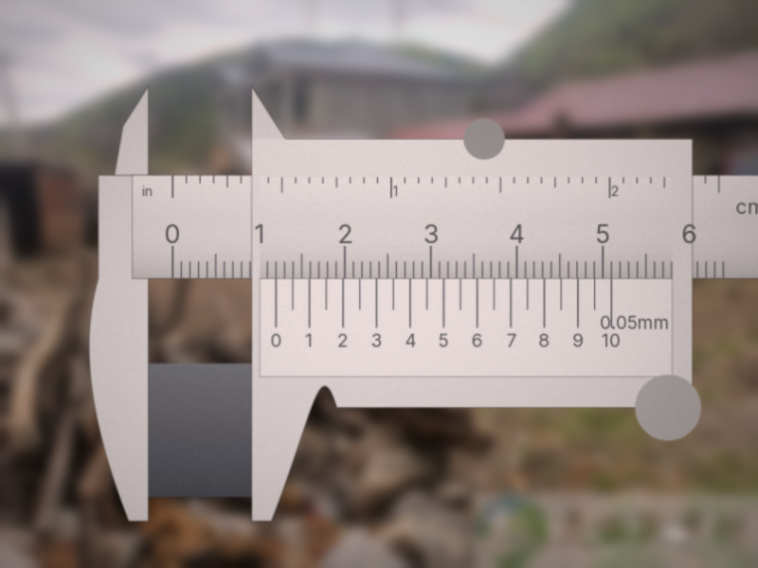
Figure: 12.0 mm
